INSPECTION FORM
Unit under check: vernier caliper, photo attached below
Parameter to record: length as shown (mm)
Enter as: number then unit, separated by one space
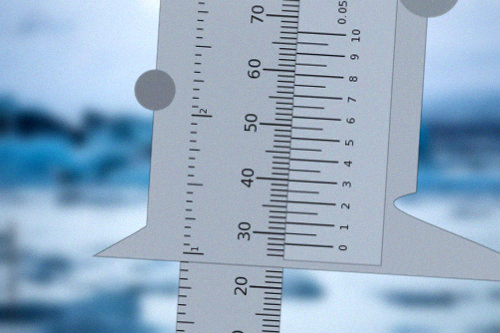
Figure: 28.2 mm
